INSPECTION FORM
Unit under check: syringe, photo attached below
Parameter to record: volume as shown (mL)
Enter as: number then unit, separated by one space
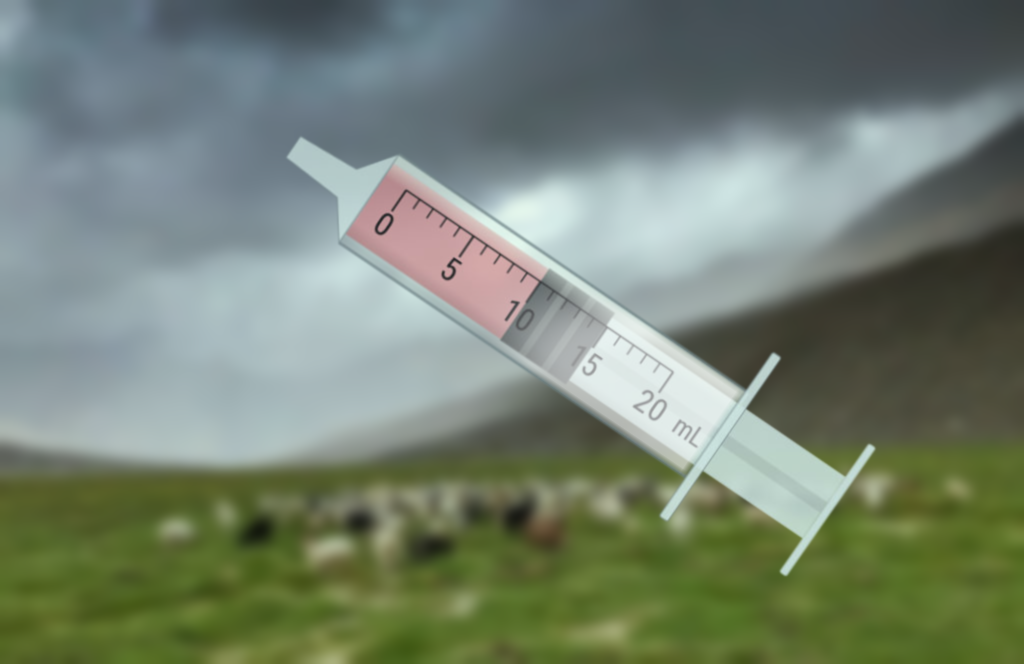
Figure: 10 mL
